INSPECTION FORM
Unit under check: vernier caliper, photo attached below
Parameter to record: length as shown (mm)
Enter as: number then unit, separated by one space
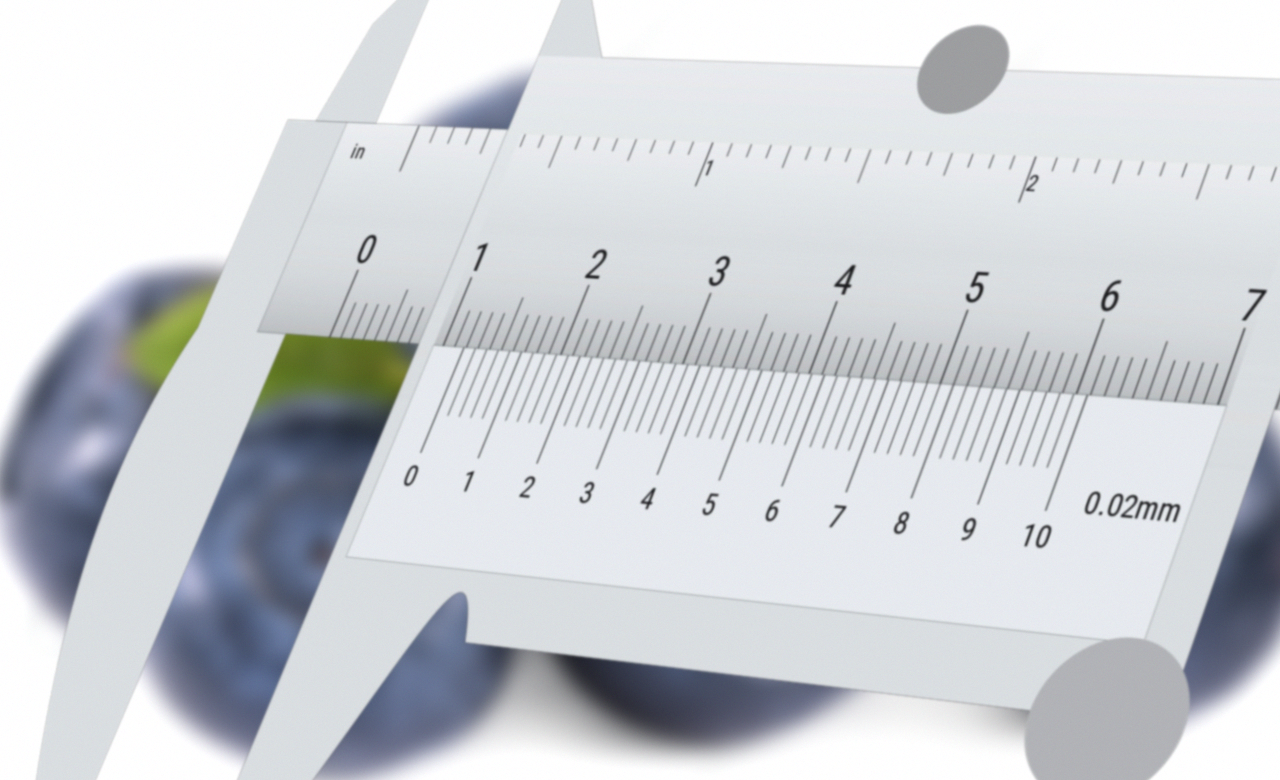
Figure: 11.8 mm
